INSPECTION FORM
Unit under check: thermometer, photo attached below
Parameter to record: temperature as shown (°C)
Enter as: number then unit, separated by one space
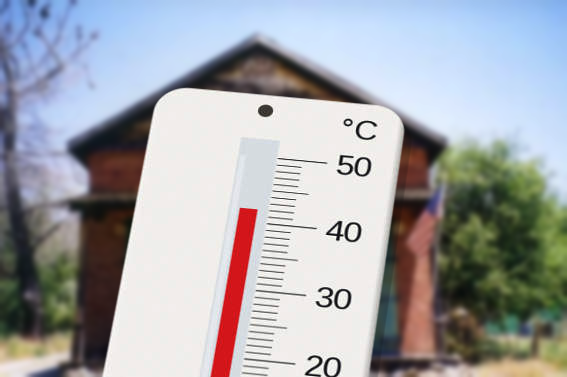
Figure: 42 °C
